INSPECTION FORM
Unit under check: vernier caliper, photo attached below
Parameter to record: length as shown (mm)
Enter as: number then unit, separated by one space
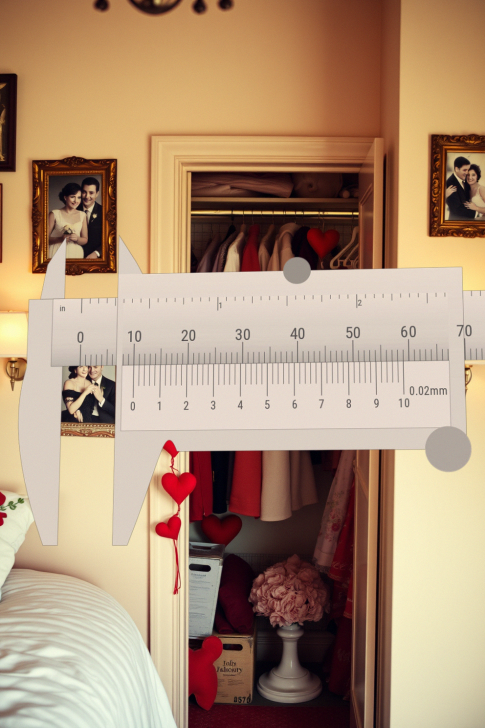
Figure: 10.0 mm
